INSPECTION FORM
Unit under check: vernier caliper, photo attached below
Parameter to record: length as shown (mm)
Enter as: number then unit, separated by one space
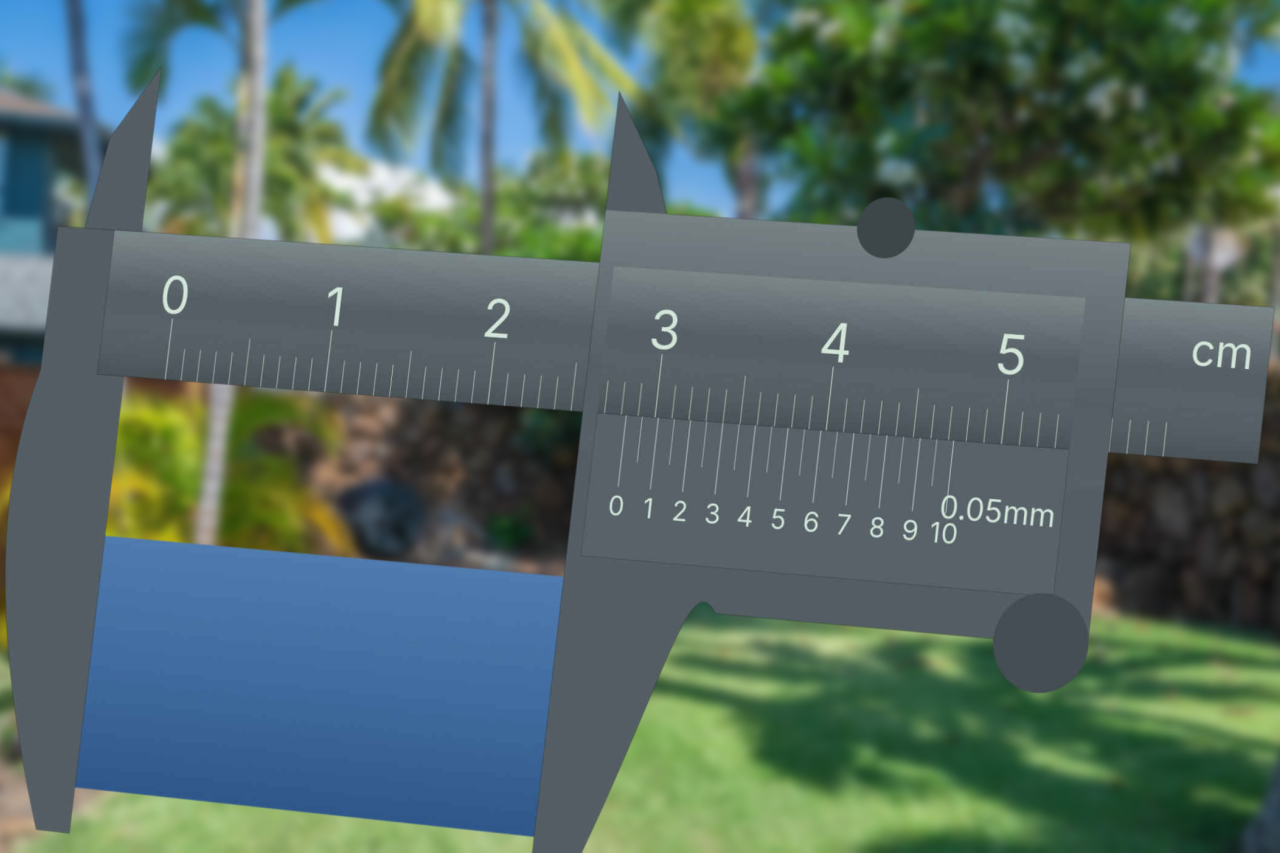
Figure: 28.3 mm
